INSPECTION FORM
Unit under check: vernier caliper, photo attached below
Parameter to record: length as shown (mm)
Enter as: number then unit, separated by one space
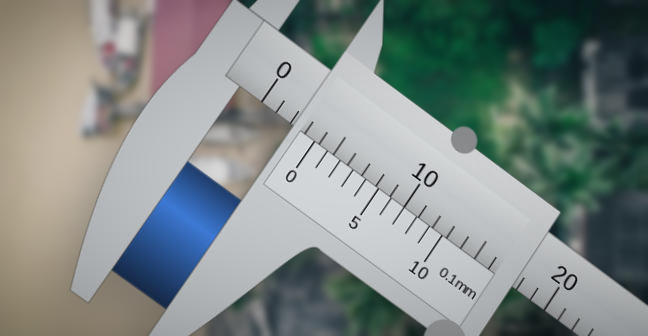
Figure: 3.7 mm
